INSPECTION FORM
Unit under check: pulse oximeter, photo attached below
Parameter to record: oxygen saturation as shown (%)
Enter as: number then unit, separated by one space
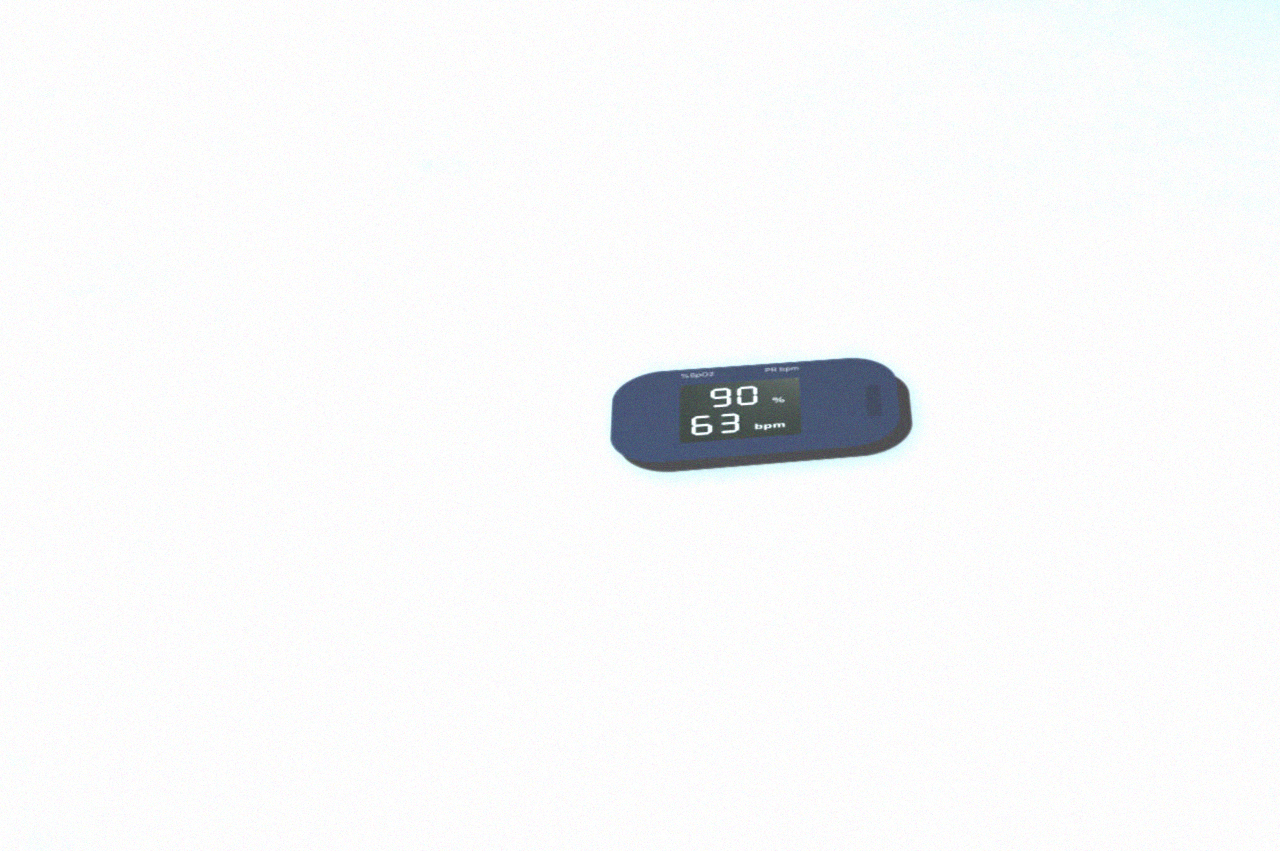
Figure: 90 %
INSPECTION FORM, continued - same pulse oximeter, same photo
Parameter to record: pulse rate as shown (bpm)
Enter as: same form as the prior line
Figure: 63 bpm
